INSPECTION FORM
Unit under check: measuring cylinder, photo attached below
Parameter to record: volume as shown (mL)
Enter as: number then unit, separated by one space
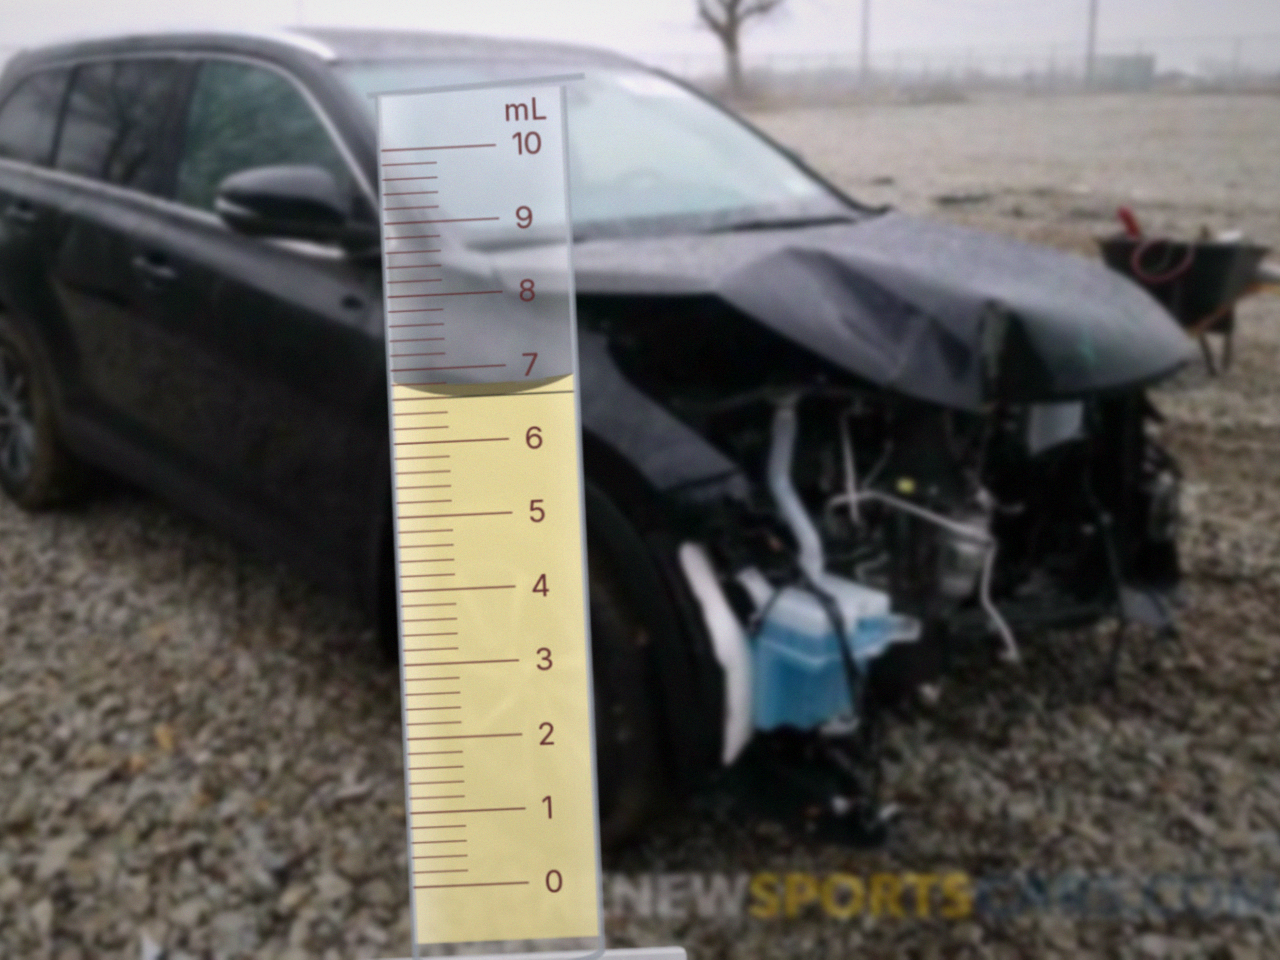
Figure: 6.6 mL
